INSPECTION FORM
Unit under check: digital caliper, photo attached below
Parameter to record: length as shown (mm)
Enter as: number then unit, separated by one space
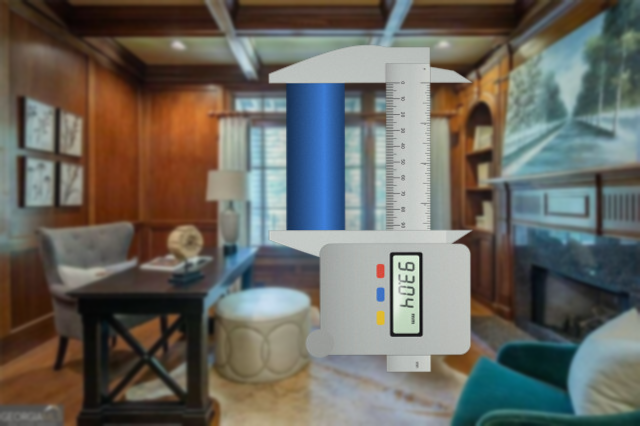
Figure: 93.04 mm
